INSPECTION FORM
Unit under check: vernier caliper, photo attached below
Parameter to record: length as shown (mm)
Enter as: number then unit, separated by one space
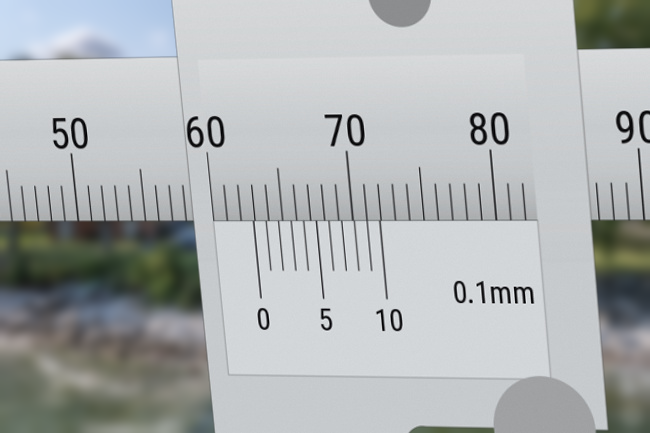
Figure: 62.9 mm
